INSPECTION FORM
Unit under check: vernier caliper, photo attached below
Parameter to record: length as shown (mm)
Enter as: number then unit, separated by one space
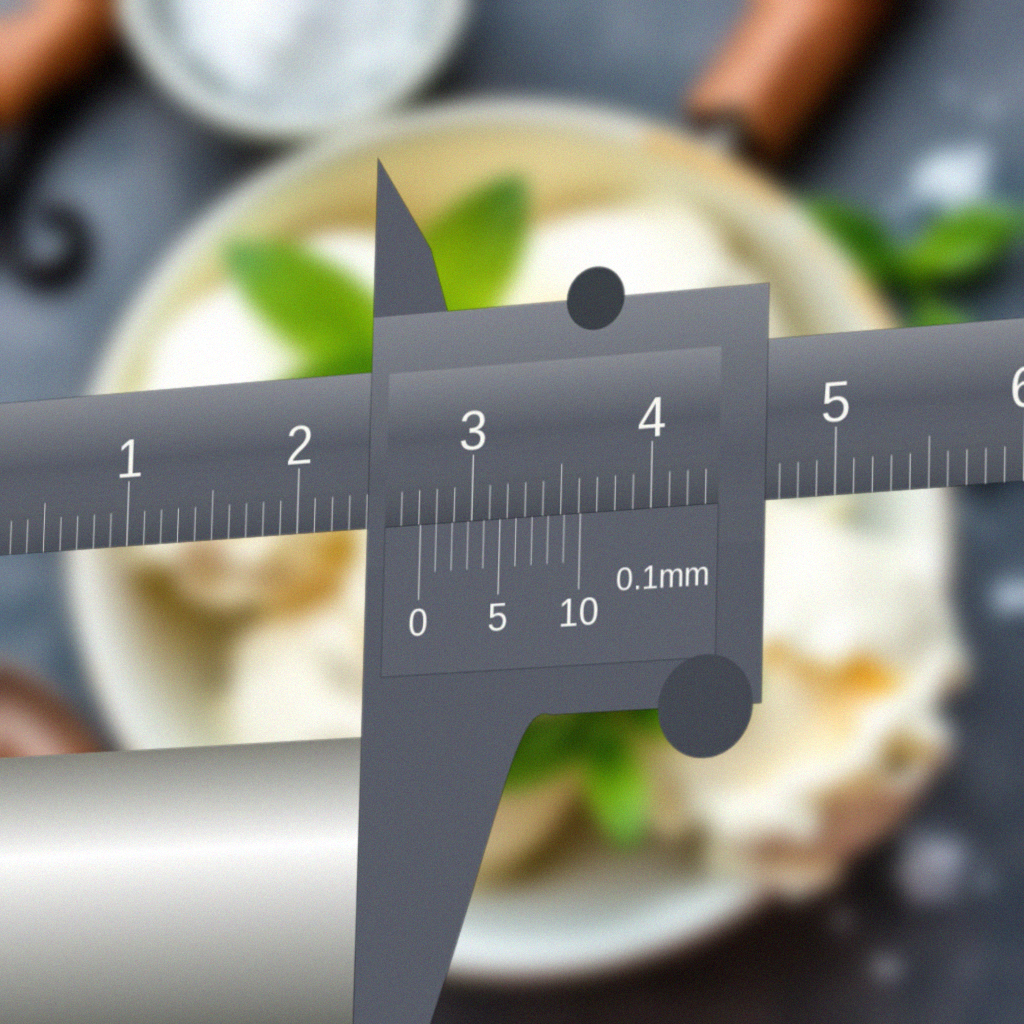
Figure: 27.1 mm
